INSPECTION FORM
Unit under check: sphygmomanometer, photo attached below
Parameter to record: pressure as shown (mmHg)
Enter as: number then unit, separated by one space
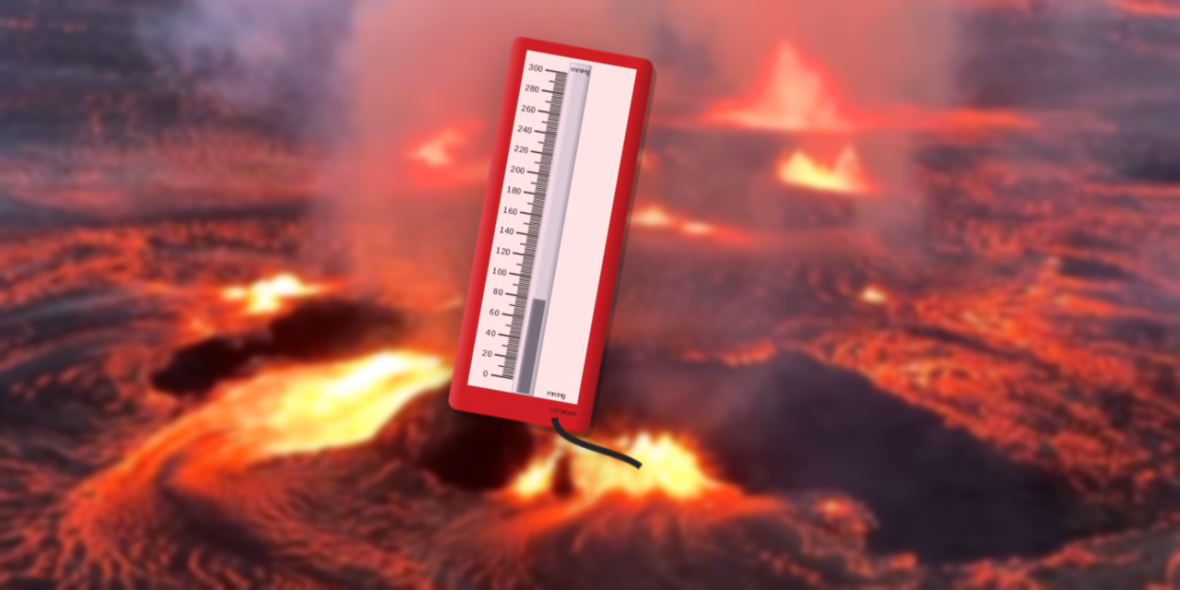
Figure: 80 mmHg
